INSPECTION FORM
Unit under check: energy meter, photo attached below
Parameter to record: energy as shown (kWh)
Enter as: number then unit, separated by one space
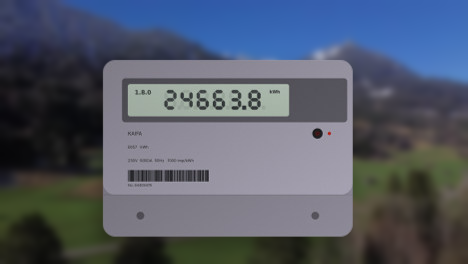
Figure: 24663.8 kWh
